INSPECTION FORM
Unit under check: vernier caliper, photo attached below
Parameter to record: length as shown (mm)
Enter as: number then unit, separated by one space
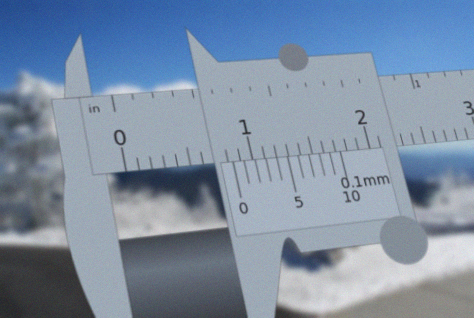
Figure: 8.4 mm
